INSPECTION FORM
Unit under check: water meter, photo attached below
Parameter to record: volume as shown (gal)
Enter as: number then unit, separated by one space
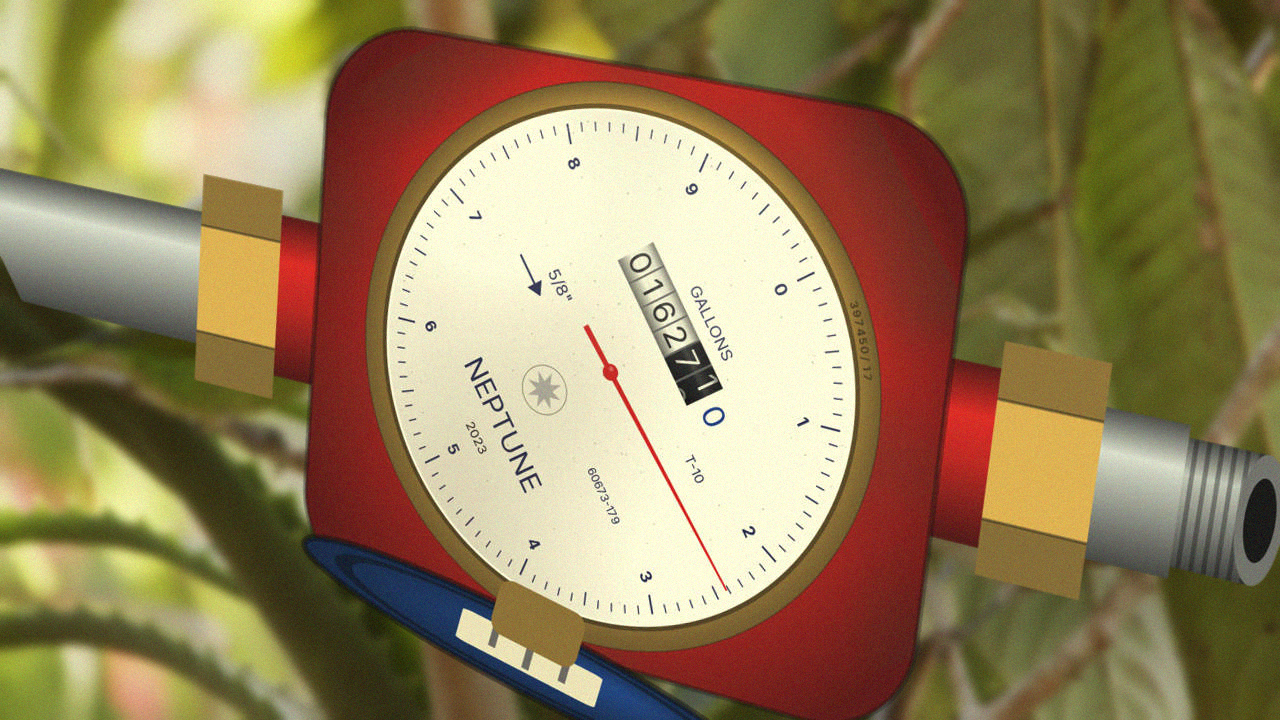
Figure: 162712.4 gal
